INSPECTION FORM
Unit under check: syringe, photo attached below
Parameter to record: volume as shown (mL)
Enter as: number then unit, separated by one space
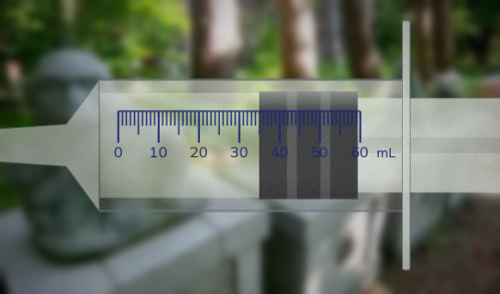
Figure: 35 mL
